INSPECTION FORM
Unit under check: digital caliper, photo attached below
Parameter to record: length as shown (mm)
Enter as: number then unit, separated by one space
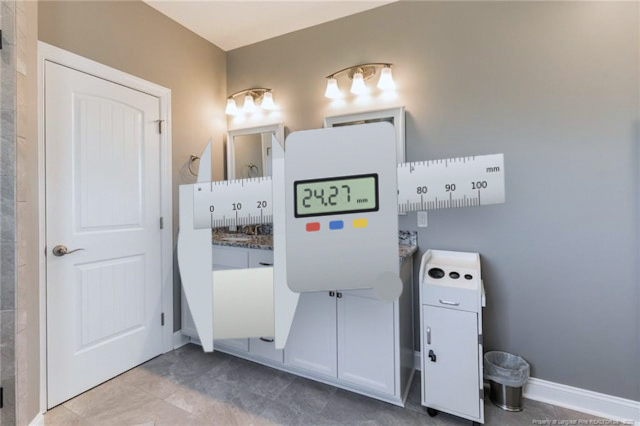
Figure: 24.27 mm
